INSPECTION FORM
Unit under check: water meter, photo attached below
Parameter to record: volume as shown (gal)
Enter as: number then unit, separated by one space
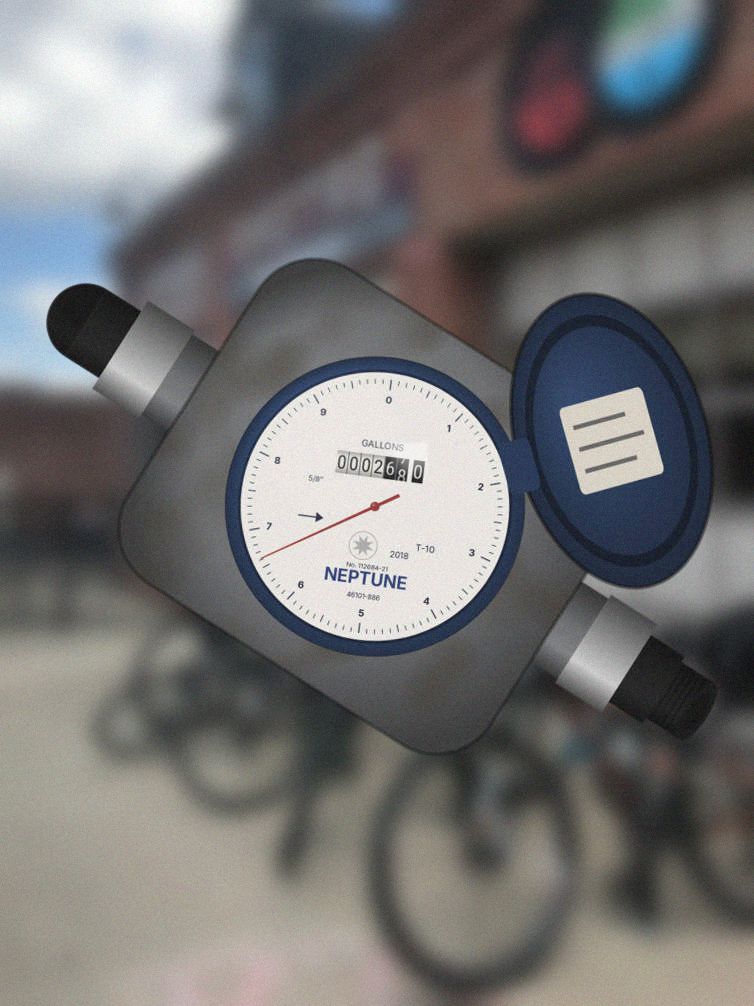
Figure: 2676.6 gal
